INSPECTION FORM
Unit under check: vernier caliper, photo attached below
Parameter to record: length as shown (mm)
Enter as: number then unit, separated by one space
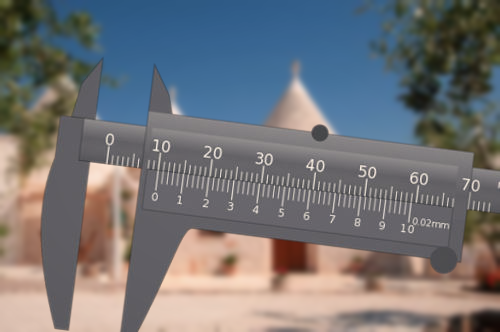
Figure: 10.0 mm
